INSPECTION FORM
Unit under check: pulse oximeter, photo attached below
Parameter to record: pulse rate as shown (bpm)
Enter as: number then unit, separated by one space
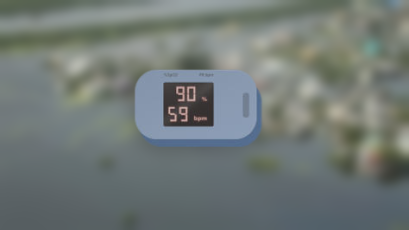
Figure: 59 bpm
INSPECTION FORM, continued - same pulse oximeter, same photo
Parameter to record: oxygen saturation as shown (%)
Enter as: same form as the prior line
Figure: 90 %
